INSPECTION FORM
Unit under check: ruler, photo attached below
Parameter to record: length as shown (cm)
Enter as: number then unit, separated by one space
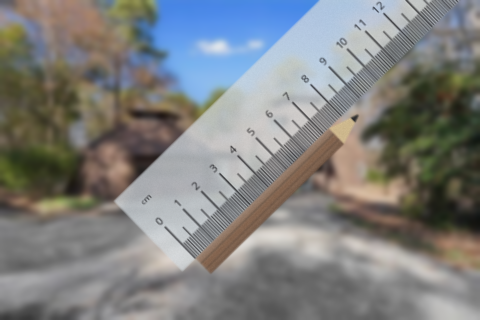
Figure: 8.5 cm
